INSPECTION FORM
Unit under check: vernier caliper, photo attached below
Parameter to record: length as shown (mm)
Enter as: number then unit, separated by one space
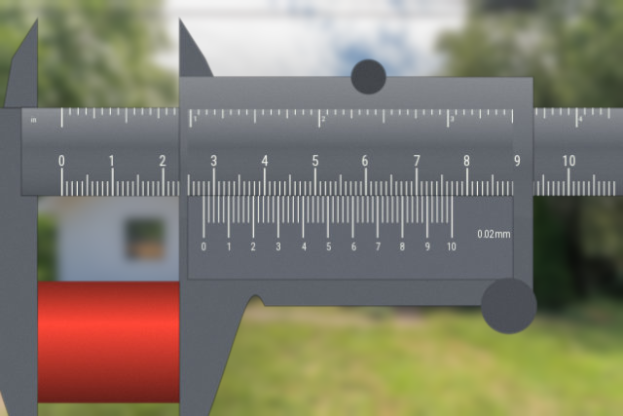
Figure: 28.0 mm
